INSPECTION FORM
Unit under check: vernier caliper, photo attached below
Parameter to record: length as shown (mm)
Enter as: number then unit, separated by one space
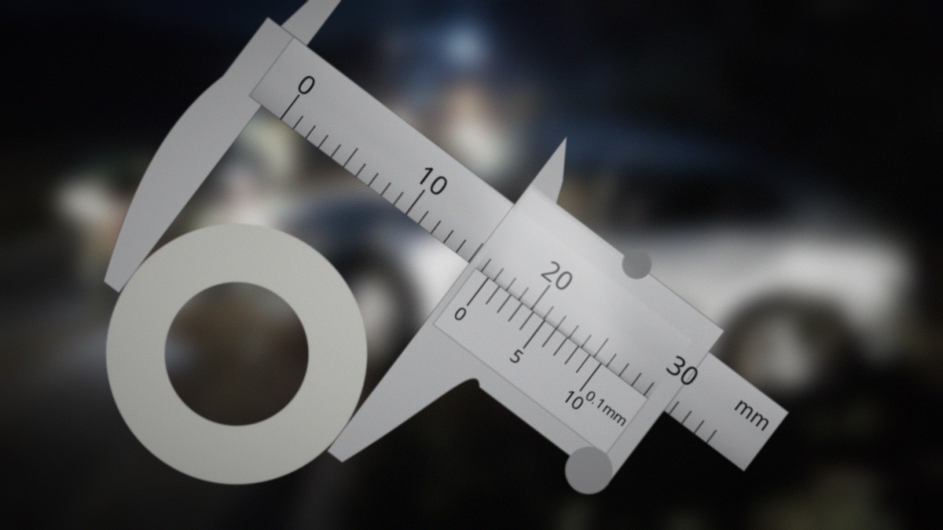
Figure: 16.6 mm
